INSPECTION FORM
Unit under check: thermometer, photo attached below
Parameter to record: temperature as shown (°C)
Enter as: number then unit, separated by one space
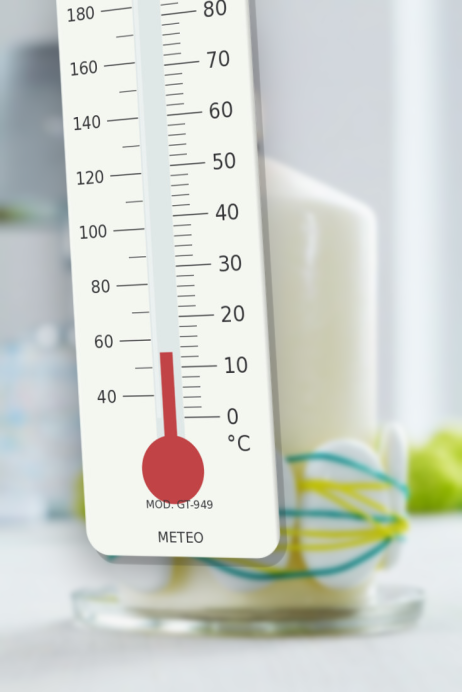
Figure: 13 °C
